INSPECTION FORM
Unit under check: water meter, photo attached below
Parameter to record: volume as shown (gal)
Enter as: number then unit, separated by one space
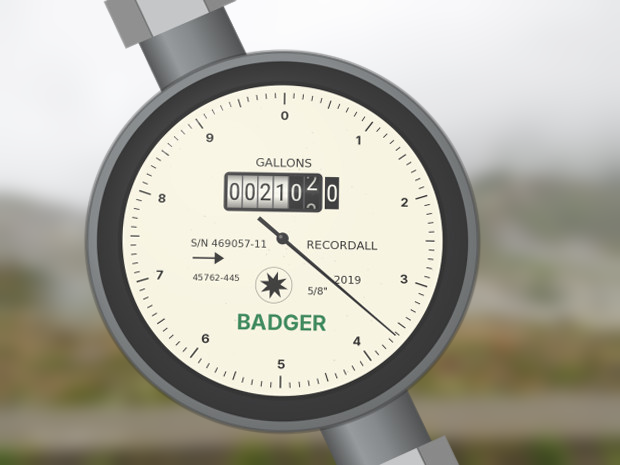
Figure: 21023.6 gal
